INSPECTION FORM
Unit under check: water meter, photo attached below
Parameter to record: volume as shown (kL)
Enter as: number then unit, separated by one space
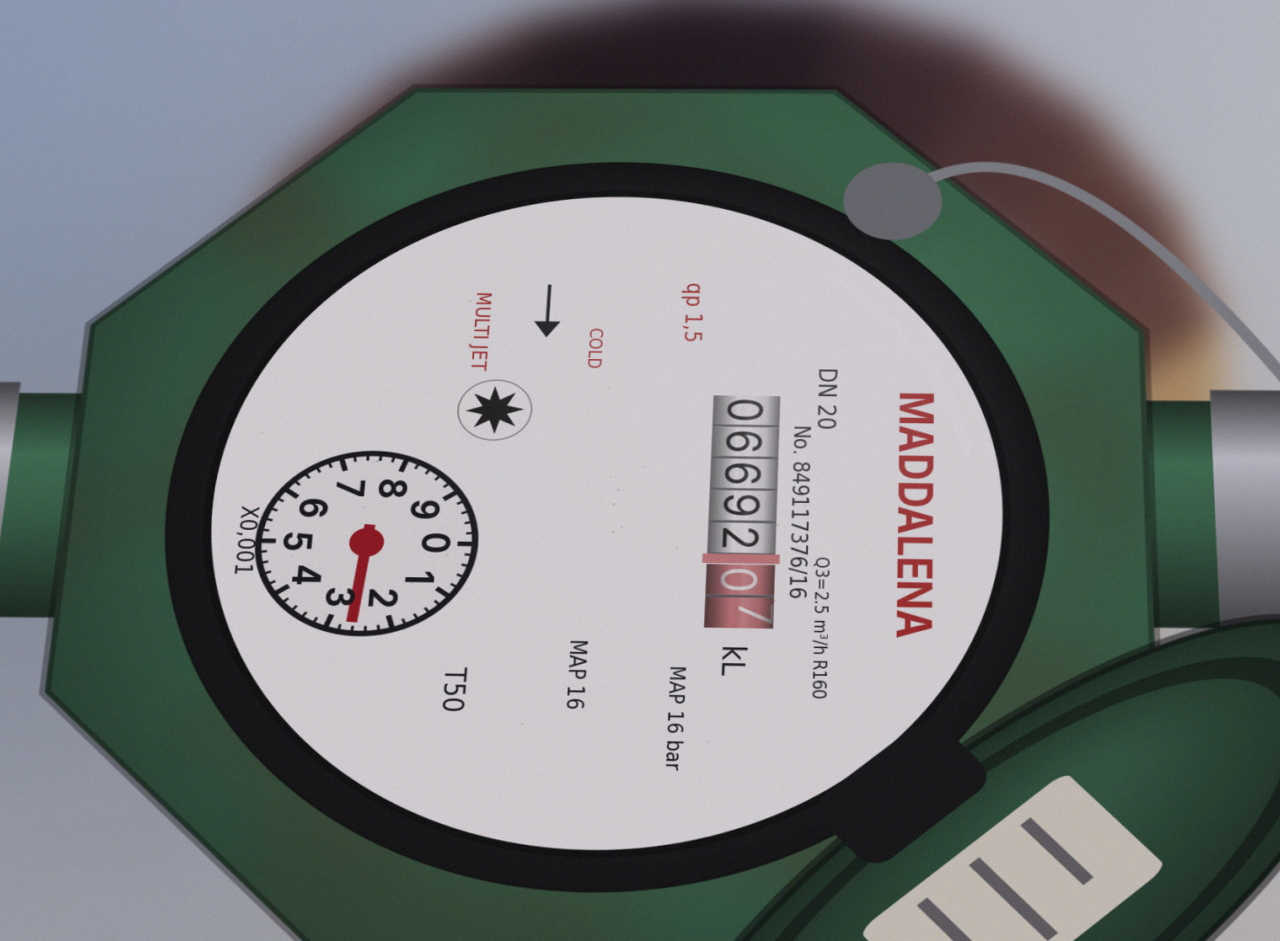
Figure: 6692.072 kL
